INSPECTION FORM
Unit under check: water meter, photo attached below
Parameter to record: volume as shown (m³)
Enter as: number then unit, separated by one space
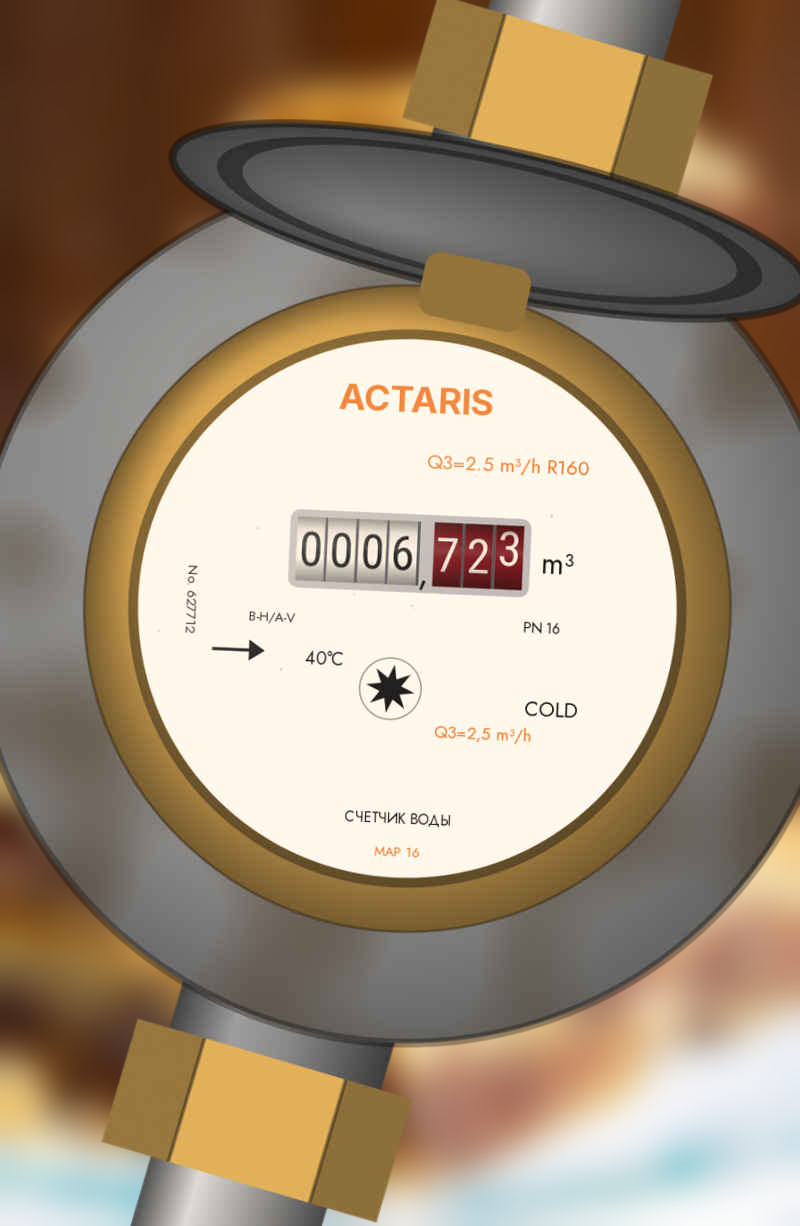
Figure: 6.723 m³
